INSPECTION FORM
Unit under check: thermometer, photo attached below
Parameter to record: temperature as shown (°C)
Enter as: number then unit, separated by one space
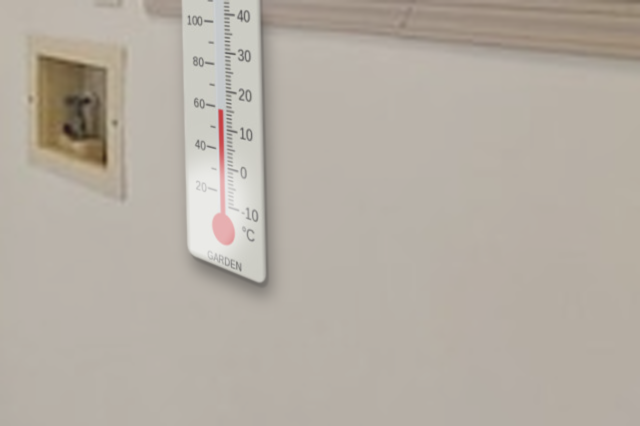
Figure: 15 °C
